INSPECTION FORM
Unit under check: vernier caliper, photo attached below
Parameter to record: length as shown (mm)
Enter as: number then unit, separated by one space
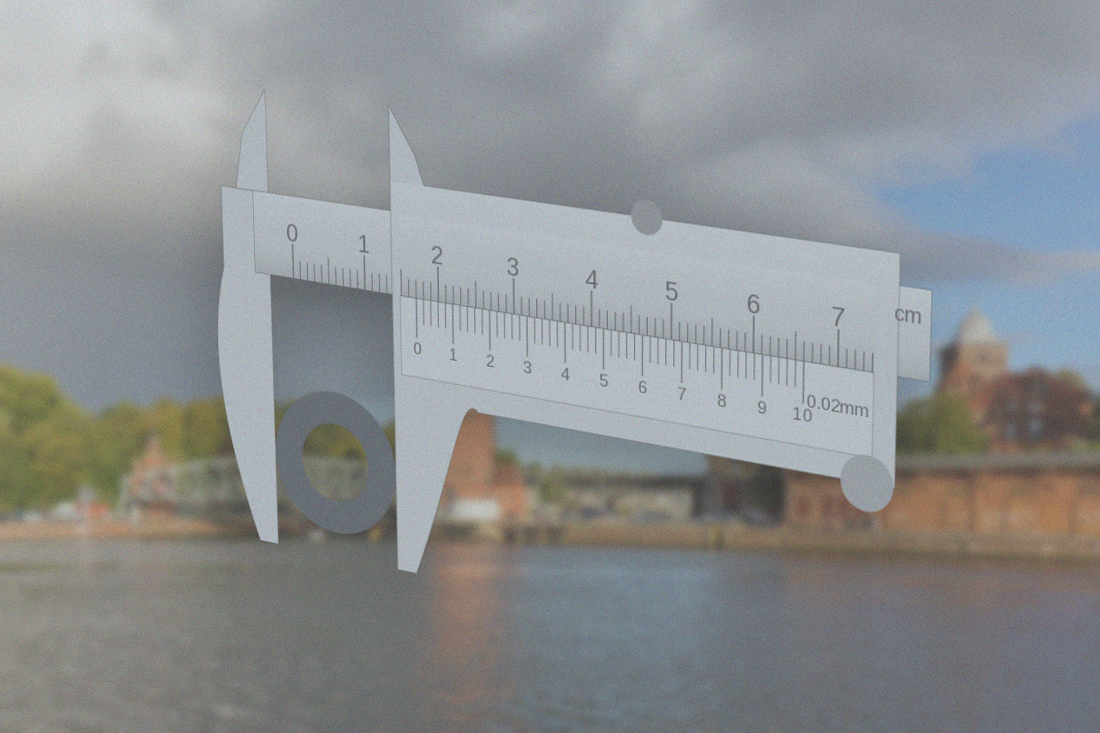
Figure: 17.0 mm
